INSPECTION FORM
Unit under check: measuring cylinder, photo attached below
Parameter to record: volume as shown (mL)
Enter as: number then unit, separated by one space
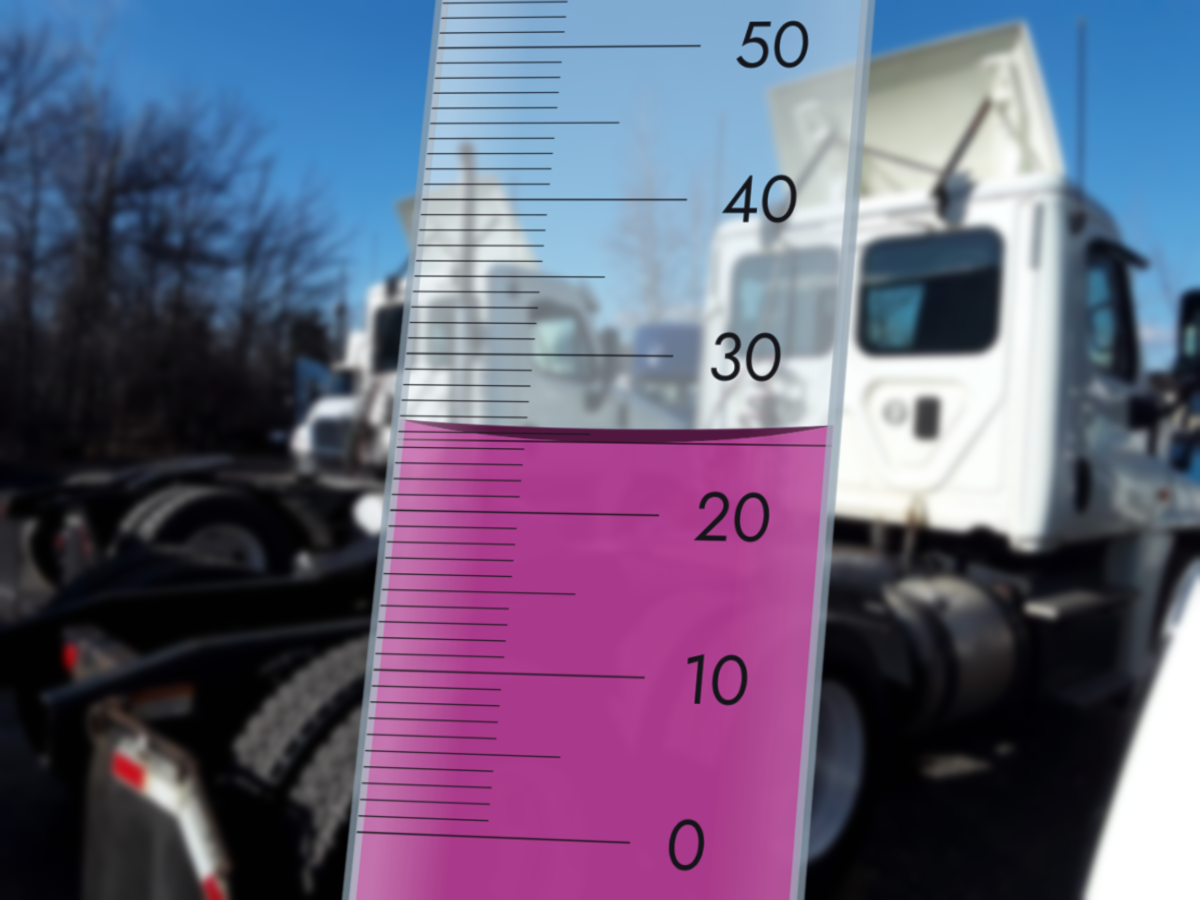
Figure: 24.5 mL
